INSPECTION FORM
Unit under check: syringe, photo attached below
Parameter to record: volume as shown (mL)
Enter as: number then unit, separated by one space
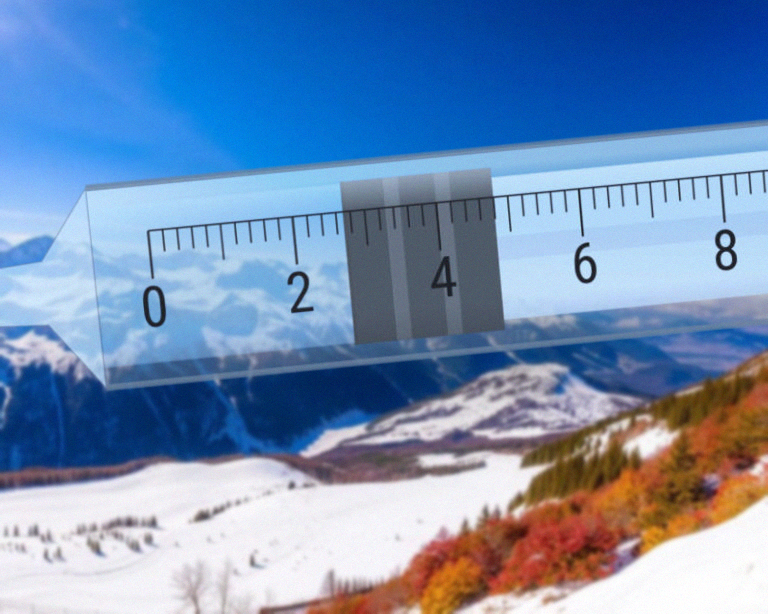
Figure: 2.7 mL
